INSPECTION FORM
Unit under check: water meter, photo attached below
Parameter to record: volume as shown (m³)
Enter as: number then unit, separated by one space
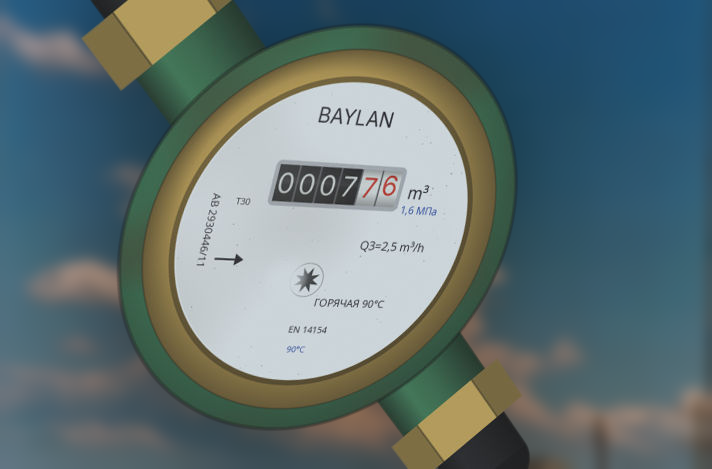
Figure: 7.76 m³
